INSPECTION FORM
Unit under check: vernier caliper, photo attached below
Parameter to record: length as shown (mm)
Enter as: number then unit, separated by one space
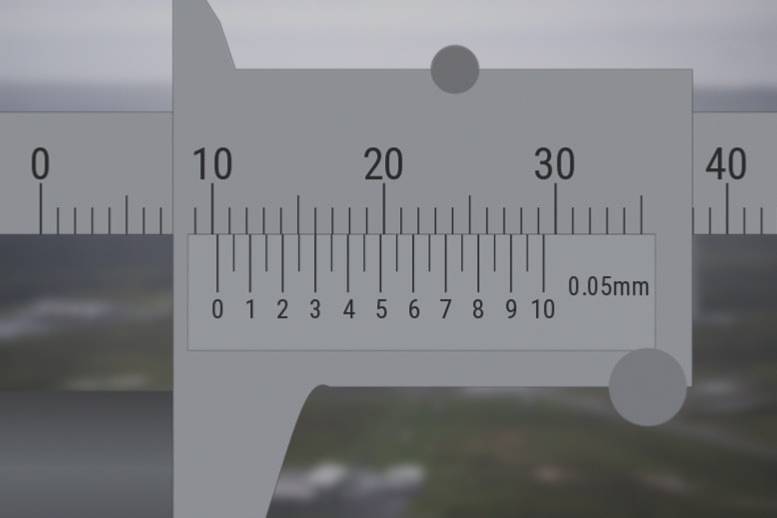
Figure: 10.3 mm
